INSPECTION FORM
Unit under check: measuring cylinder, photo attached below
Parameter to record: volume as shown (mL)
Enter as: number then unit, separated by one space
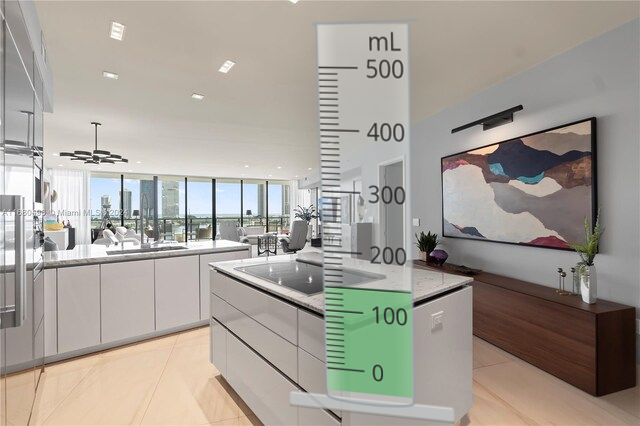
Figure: 140 mL
